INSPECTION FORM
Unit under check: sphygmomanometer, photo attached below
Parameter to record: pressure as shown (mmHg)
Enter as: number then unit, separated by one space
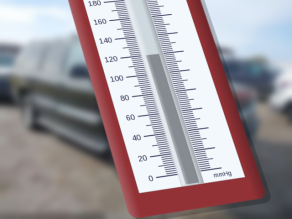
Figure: 120 mmHg
